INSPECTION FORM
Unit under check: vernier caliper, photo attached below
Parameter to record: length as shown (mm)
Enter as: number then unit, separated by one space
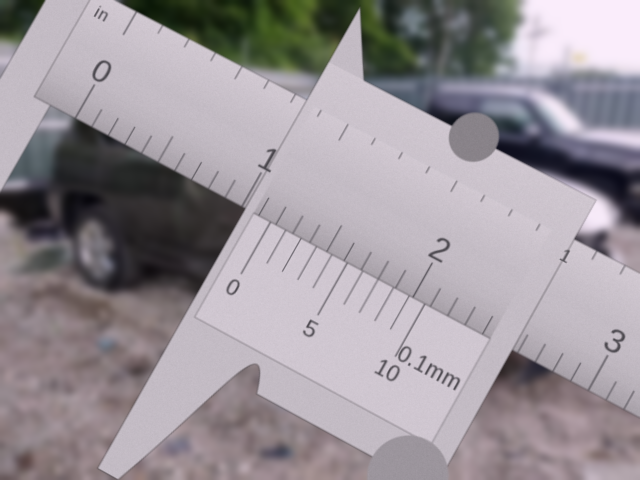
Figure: 11.7 mm
